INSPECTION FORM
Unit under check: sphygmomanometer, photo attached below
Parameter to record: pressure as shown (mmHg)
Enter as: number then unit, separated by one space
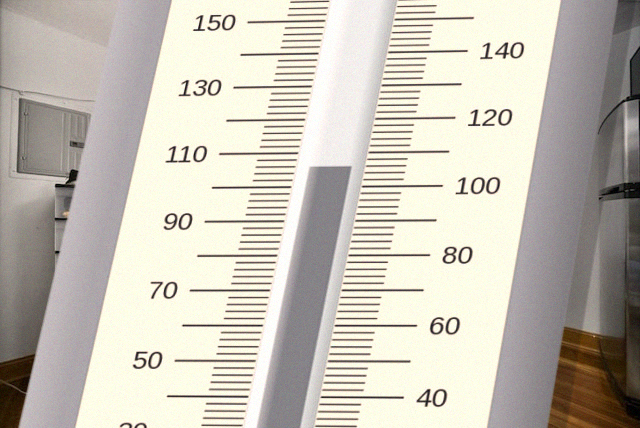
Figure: 106 mmHg
